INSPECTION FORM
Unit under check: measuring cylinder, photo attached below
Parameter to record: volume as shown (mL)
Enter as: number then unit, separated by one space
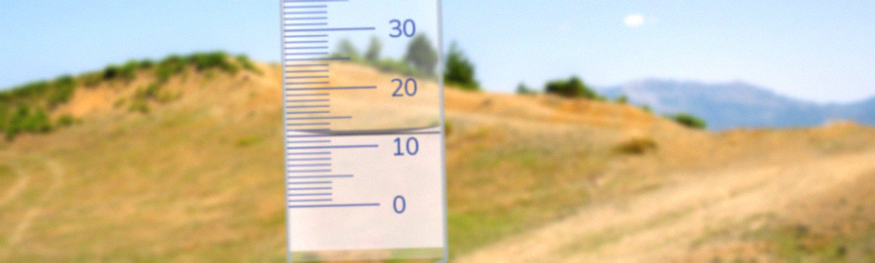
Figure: 12 mL
